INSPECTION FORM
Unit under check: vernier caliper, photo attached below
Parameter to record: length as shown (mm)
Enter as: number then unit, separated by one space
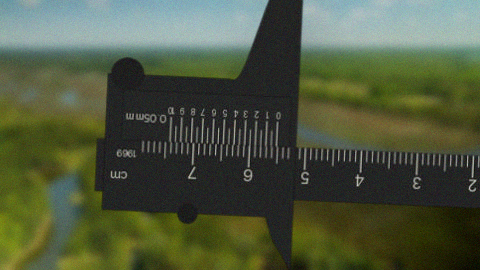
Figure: 55.2 mm
